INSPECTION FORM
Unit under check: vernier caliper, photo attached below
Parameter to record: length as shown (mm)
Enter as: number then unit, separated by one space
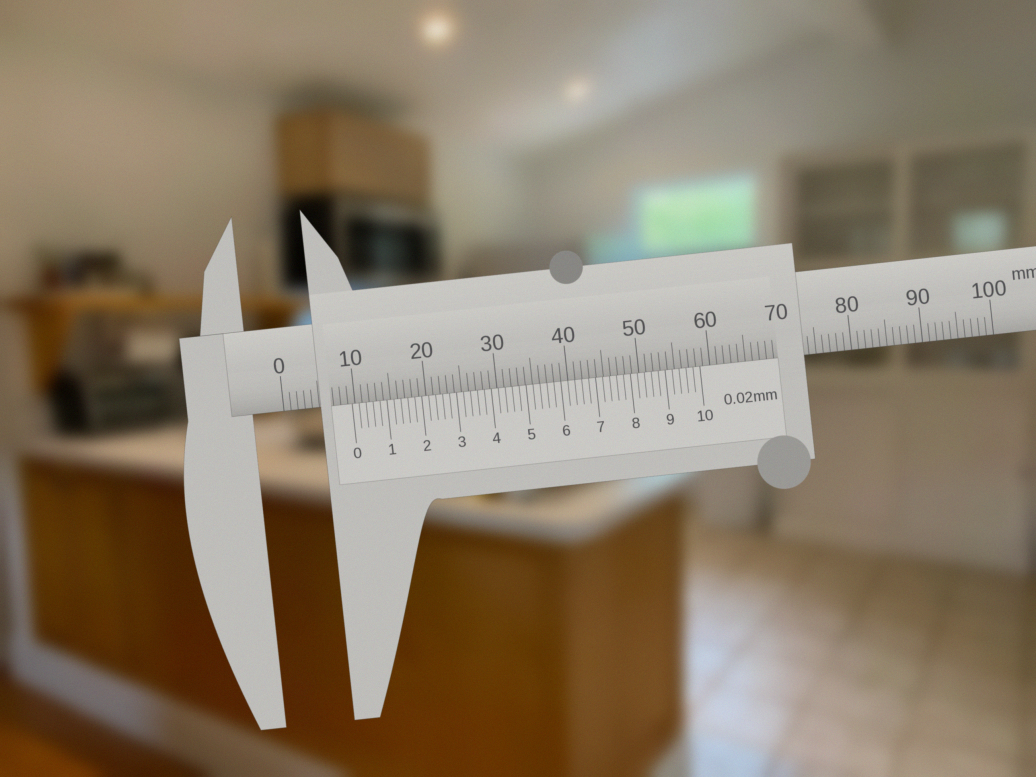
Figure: 9.6 mm
